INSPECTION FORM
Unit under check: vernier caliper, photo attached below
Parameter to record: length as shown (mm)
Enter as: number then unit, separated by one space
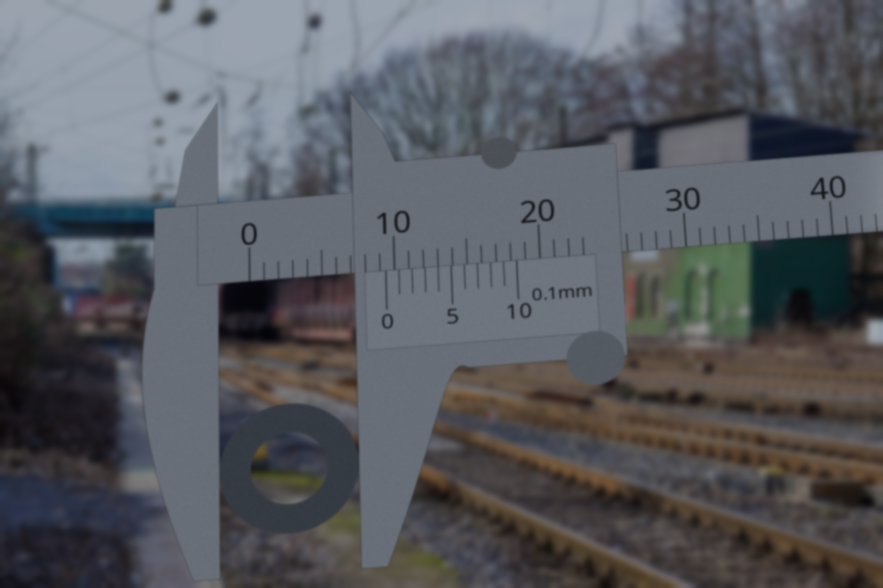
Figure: 9.4 mm
